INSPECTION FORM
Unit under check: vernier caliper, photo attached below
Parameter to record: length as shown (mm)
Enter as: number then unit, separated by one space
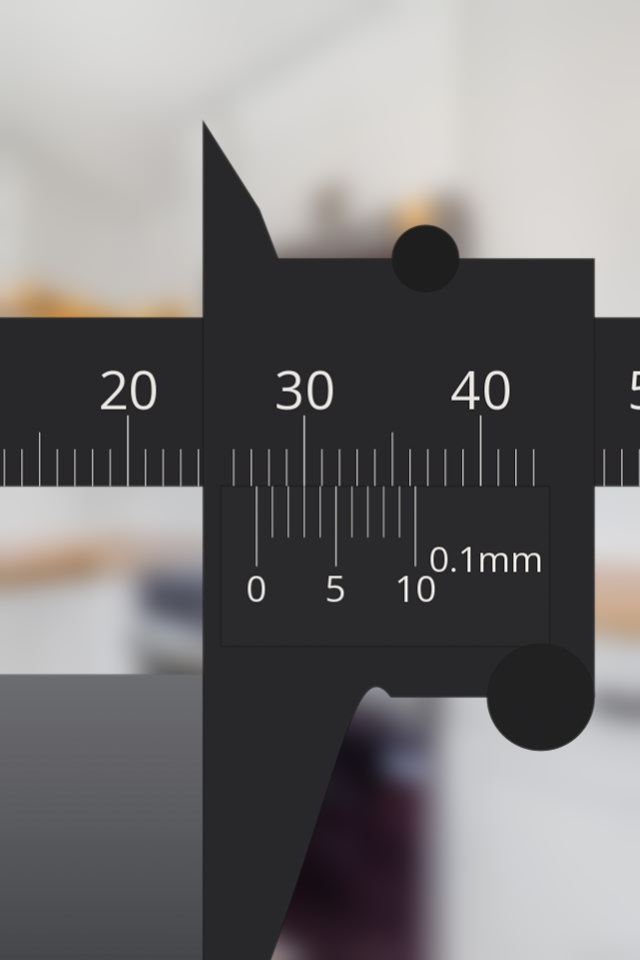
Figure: 27.3 mm
